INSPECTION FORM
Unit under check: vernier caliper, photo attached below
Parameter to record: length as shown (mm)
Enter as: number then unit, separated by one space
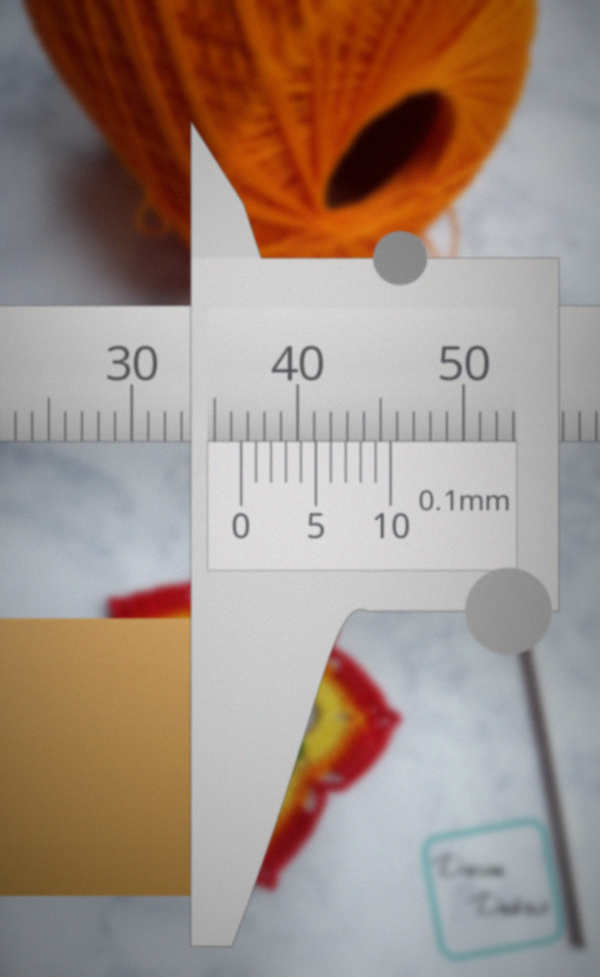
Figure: 36.6 mm
